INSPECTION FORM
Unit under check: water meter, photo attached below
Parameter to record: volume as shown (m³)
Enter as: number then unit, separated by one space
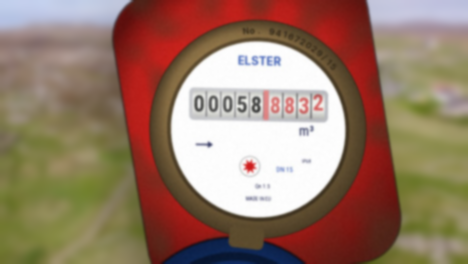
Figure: 58.8832 m³
